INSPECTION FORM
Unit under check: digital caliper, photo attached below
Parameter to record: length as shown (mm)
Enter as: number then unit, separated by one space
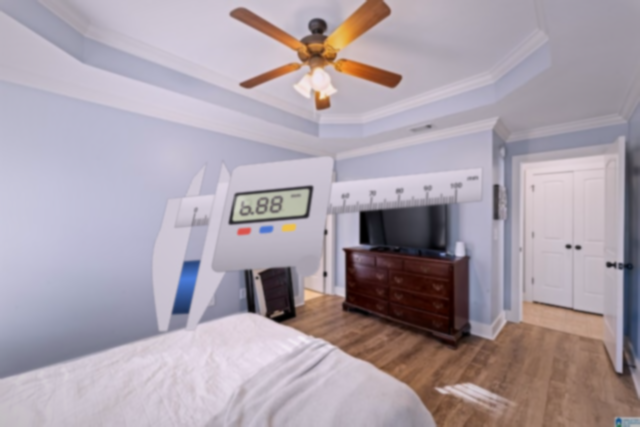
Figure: 6.88 mm
